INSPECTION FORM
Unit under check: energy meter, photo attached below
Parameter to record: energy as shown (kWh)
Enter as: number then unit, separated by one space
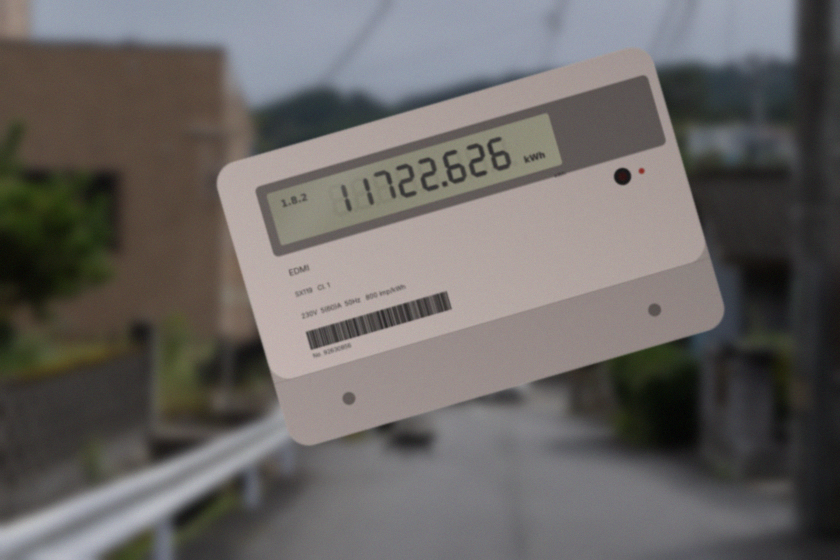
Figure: 11722.626 kWh
